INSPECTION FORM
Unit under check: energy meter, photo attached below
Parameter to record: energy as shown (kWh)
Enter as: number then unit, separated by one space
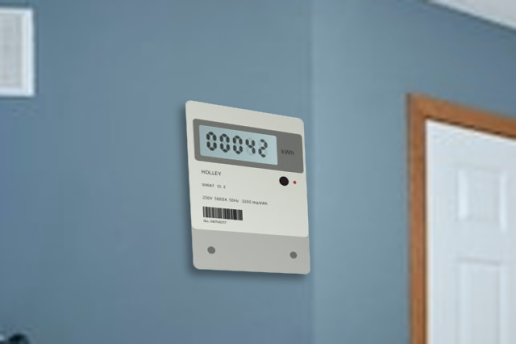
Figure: 42 kWh
